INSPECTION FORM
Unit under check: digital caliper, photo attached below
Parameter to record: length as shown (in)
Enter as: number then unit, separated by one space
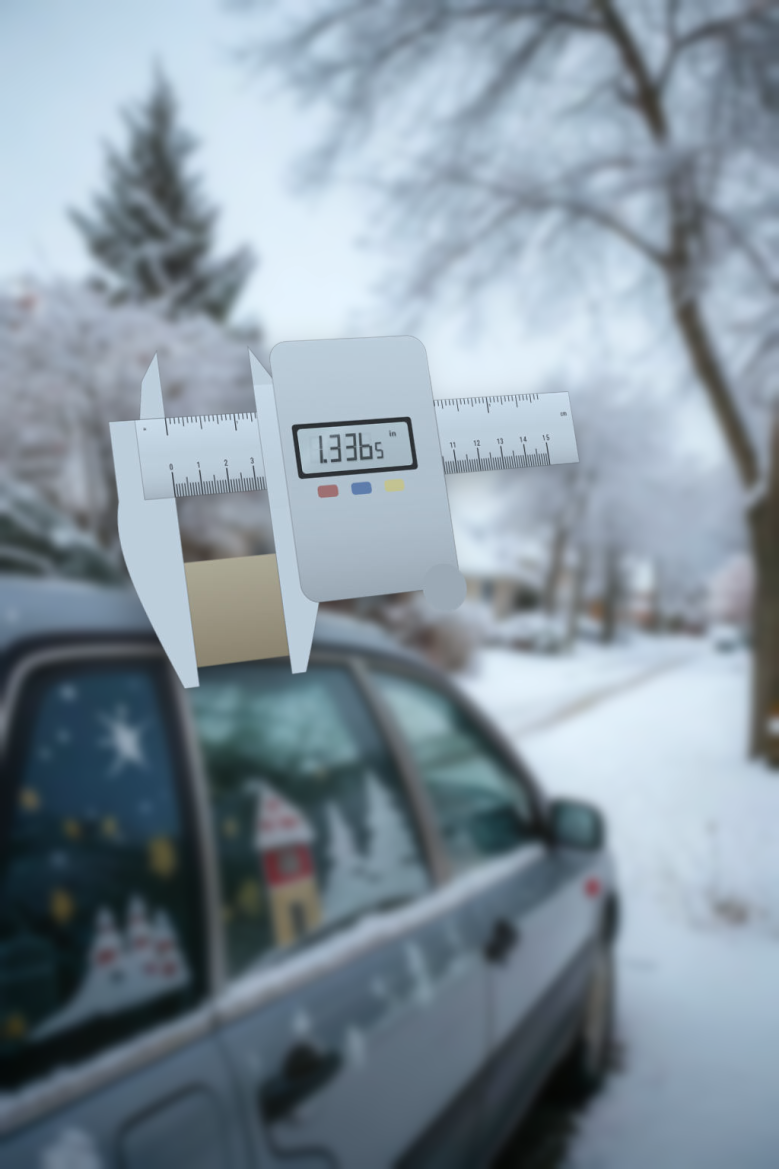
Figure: 1.3365 in
